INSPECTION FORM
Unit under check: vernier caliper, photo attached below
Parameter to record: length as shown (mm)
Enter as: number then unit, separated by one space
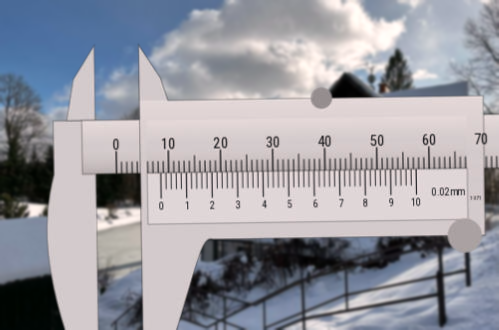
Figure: 8.5 mm
